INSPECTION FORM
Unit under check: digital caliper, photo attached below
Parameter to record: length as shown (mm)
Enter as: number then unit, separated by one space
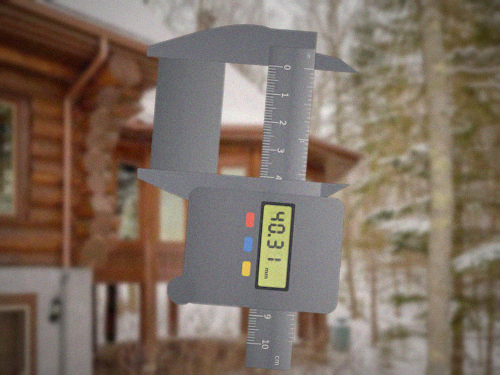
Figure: 40.31 mm
